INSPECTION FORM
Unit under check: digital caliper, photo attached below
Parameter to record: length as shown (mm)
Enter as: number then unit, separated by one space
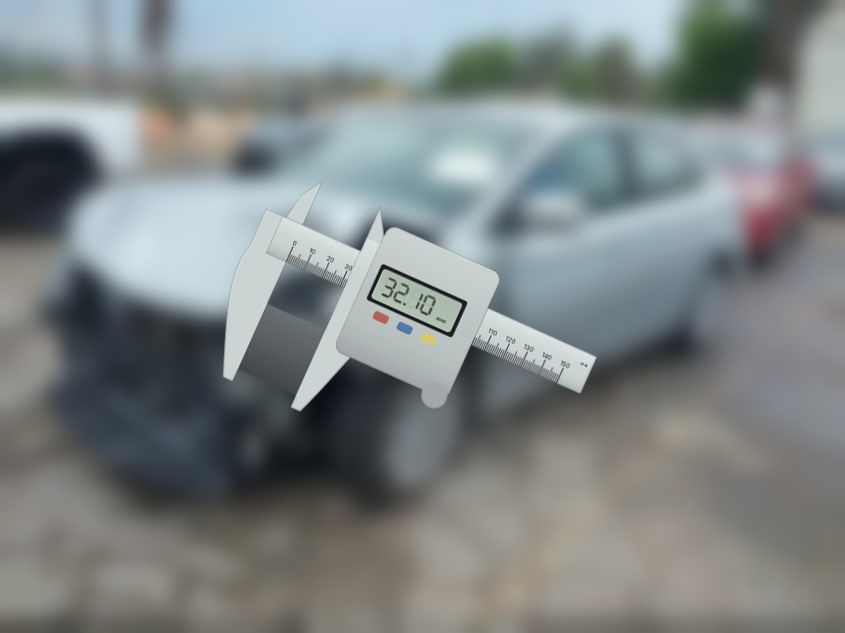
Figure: 32.10 mm
